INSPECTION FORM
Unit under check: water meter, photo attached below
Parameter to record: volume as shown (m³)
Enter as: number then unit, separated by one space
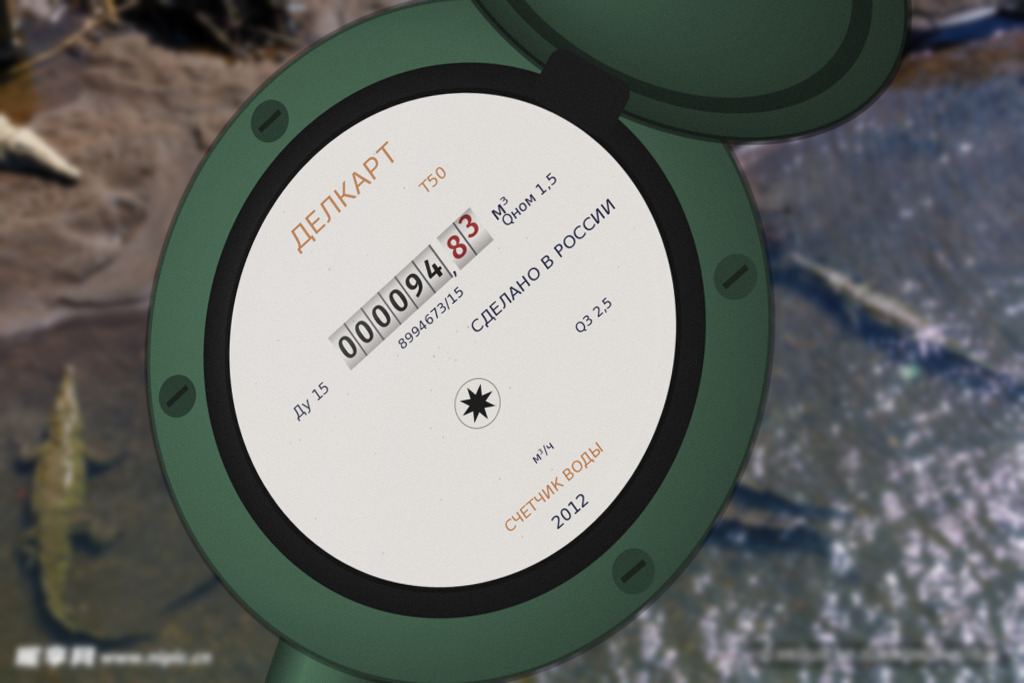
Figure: 94.83 m³
